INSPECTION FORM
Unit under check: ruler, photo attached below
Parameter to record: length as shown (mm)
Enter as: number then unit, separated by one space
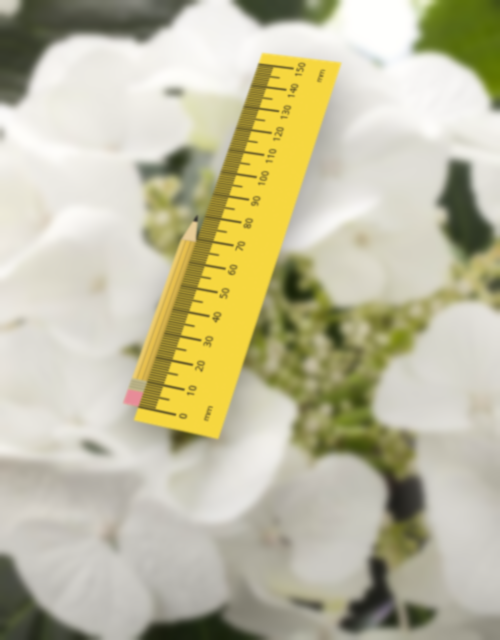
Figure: 80 mm
